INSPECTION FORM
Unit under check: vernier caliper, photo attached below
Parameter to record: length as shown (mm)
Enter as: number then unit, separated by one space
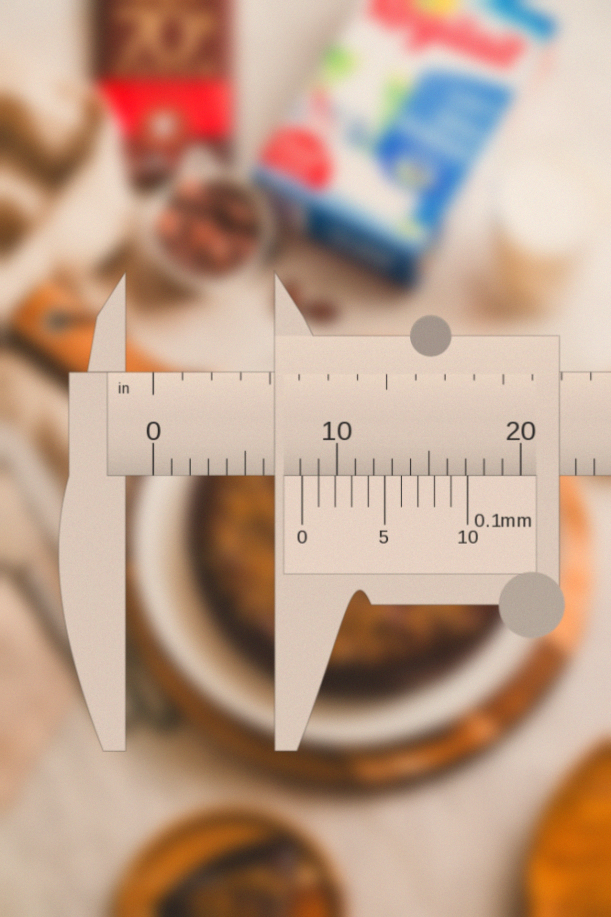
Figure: 8.1 mm
